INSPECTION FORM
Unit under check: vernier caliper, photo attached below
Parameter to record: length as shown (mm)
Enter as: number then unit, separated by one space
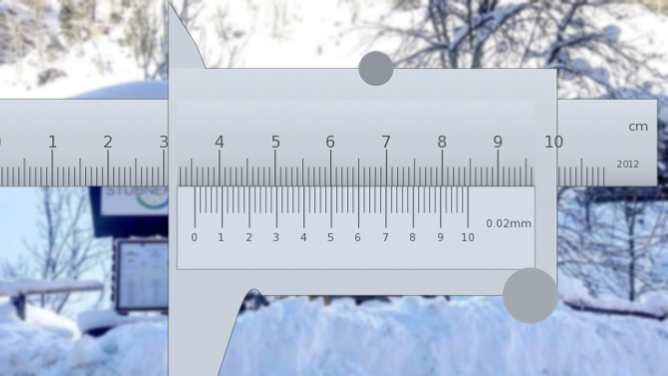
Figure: 35.6 mm
